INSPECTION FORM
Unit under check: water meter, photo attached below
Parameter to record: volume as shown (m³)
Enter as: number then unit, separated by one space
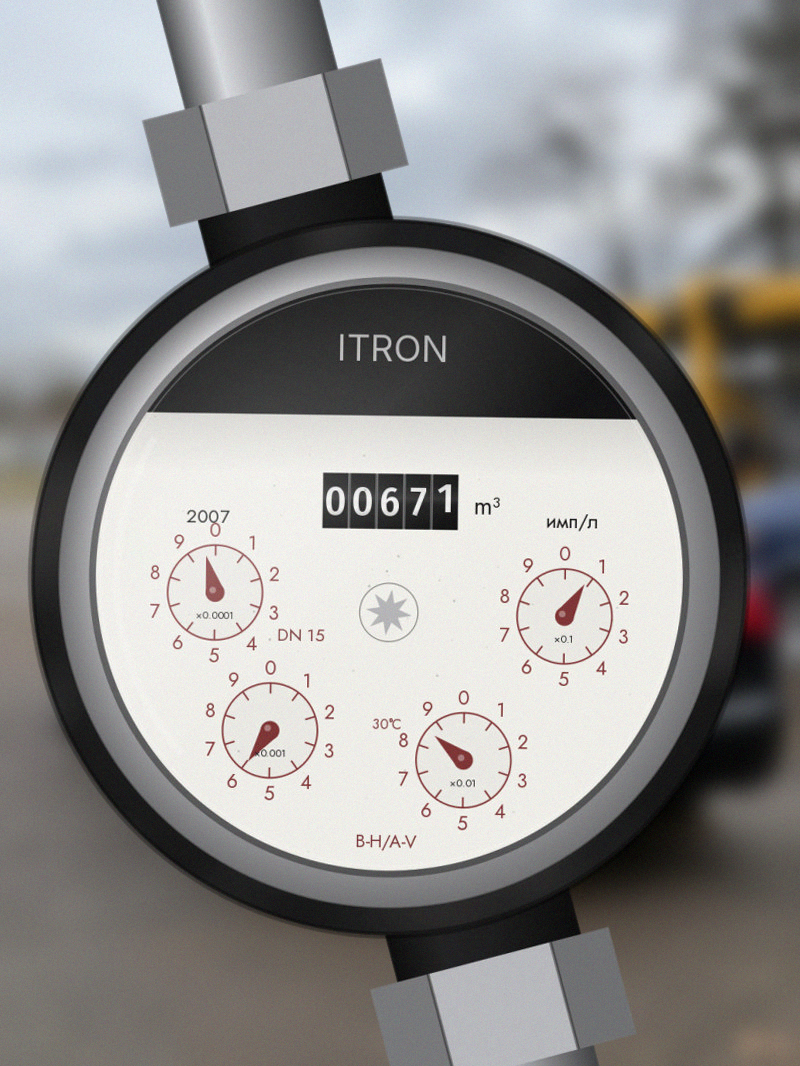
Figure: 671.0859 m³
